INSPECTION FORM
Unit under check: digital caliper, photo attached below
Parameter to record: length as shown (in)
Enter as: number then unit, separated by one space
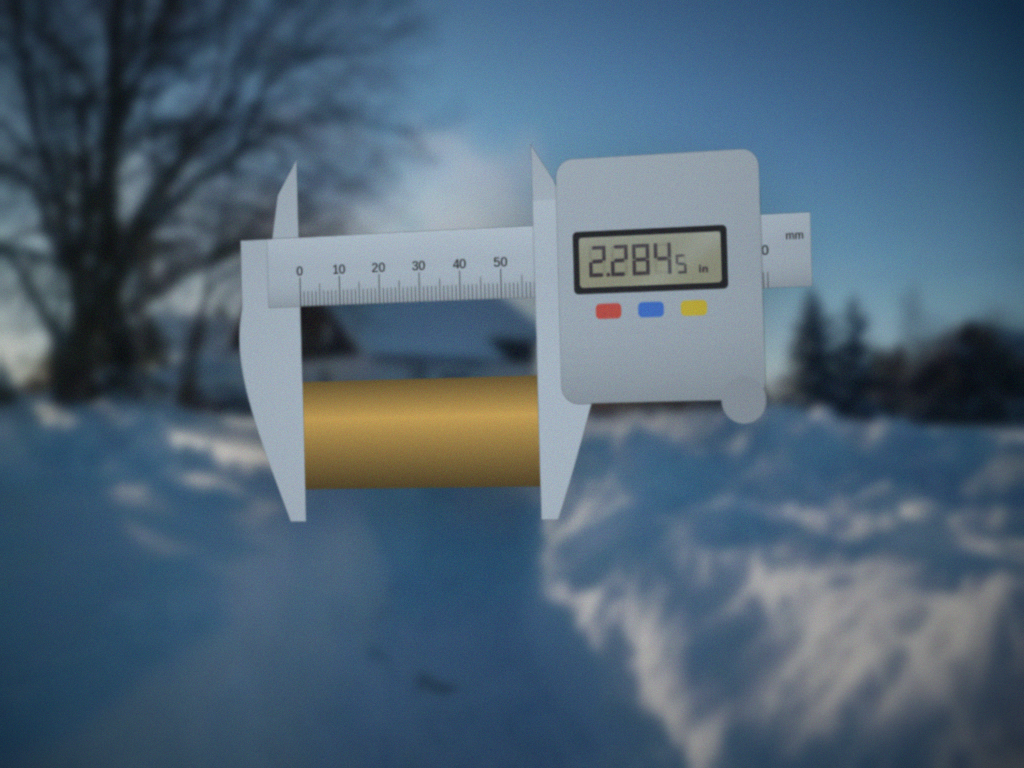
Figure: 2.2845 in
